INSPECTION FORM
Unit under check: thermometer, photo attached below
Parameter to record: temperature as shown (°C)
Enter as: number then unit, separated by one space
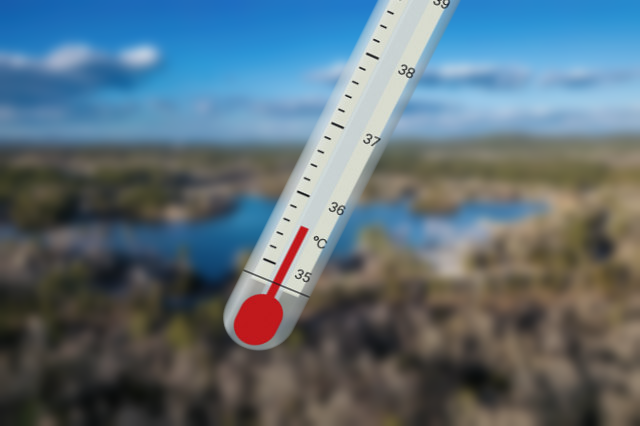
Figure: 35.6 °C
